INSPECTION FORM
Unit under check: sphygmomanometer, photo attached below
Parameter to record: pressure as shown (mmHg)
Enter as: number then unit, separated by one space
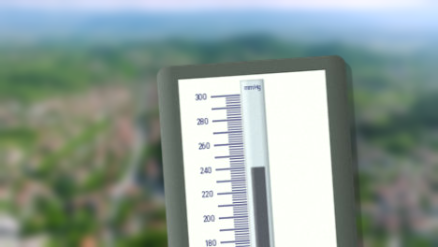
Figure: 240 mmHg
